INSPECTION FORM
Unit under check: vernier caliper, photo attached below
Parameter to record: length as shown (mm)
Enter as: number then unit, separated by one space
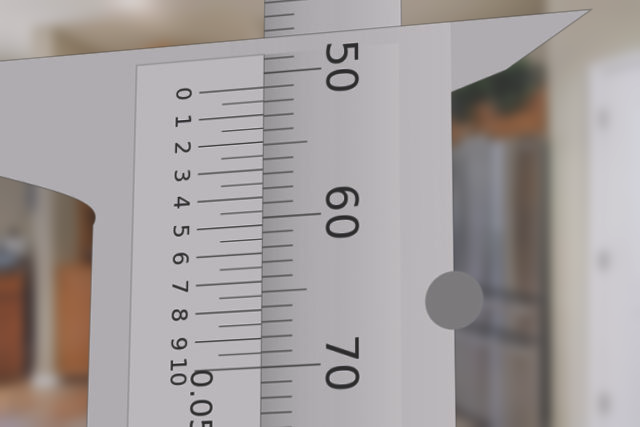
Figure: 51.0 mm
